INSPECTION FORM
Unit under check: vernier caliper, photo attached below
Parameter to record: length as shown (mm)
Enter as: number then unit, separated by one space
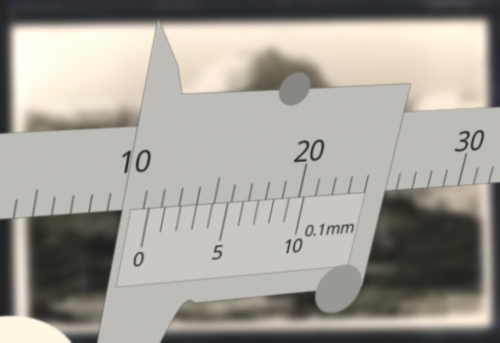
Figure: 11.3 mm
